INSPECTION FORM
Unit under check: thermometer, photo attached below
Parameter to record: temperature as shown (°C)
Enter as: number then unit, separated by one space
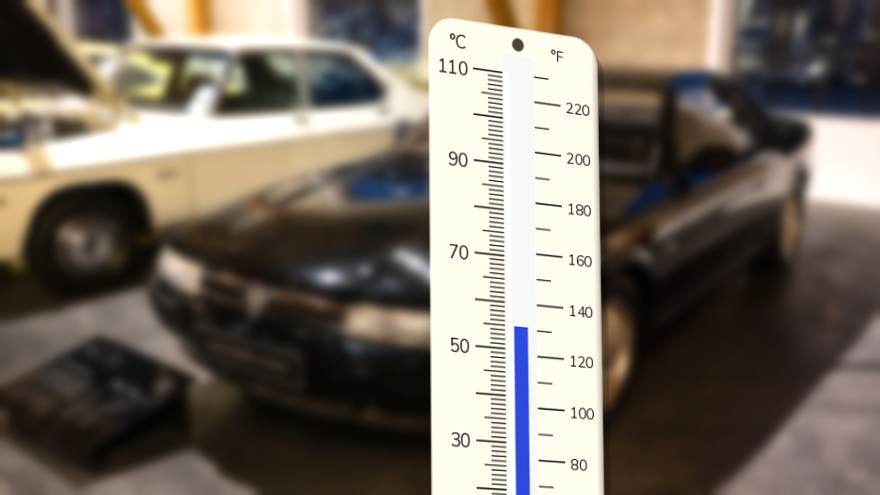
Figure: 55 °C
